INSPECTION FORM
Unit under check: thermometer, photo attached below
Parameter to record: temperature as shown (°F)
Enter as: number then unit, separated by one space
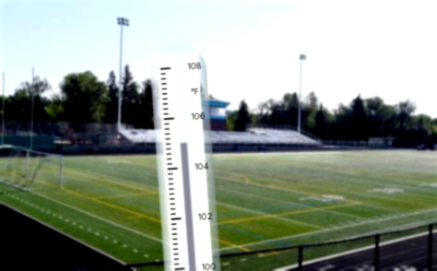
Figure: 105 °F
